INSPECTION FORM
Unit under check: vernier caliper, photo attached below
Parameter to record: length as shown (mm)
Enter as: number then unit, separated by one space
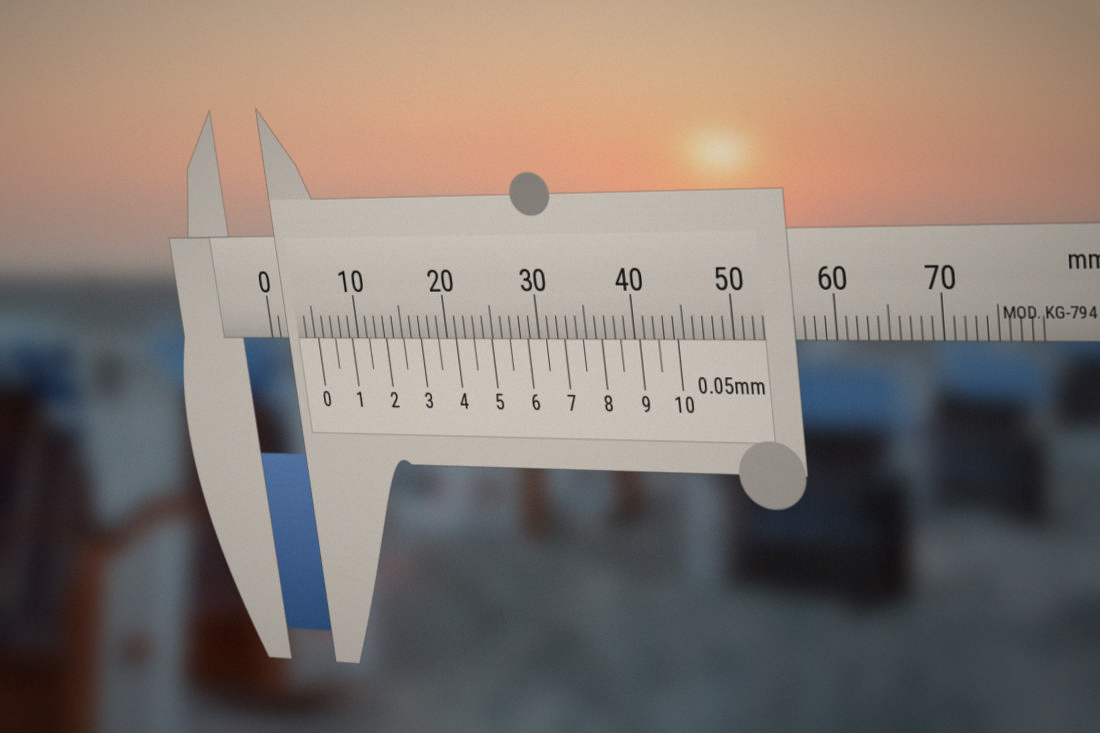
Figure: 5.4 mm
